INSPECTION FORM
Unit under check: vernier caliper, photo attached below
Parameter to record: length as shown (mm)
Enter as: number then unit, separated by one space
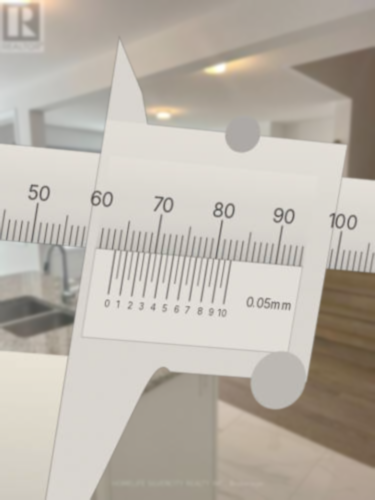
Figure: 63.5 mm
